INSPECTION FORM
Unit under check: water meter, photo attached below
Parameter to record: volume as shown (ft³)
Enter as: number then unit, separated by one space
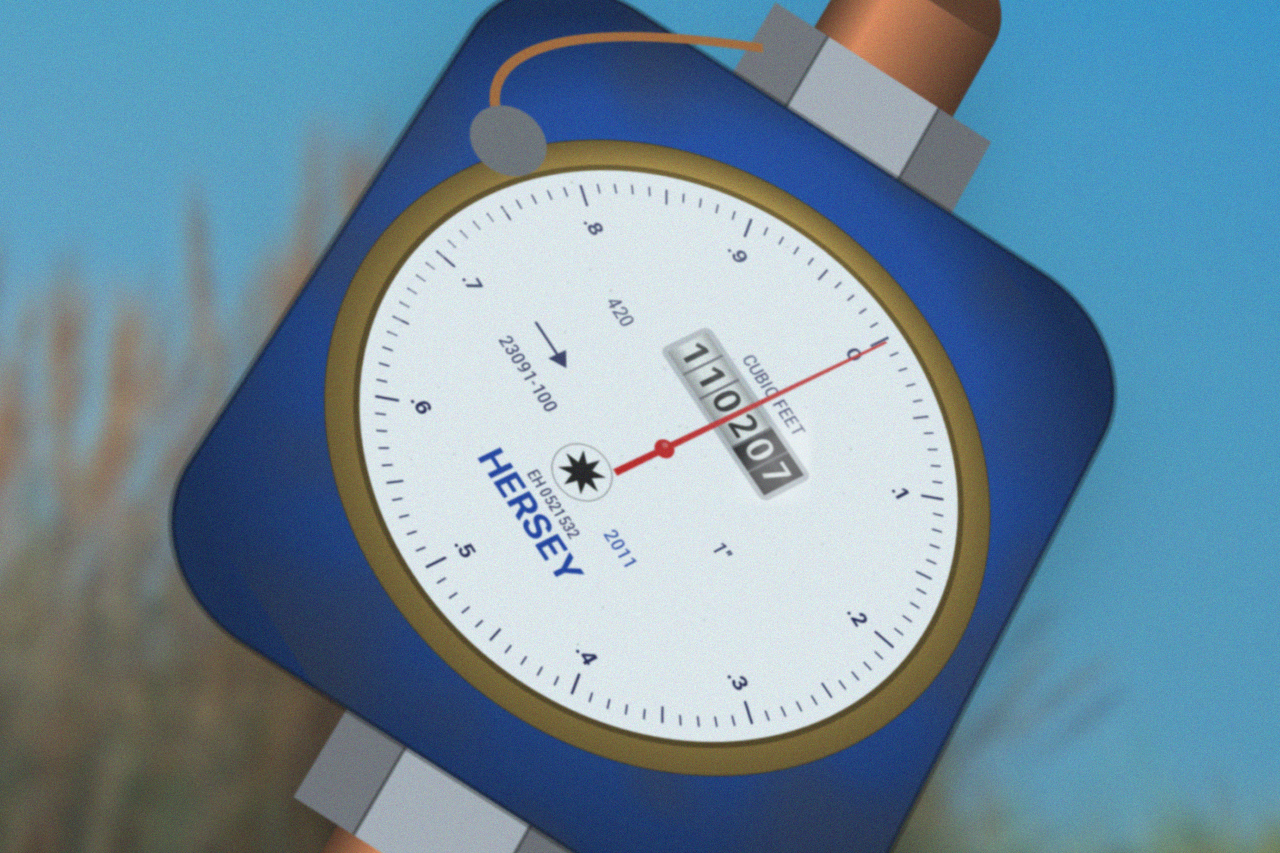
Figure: 110207.00 ft³
